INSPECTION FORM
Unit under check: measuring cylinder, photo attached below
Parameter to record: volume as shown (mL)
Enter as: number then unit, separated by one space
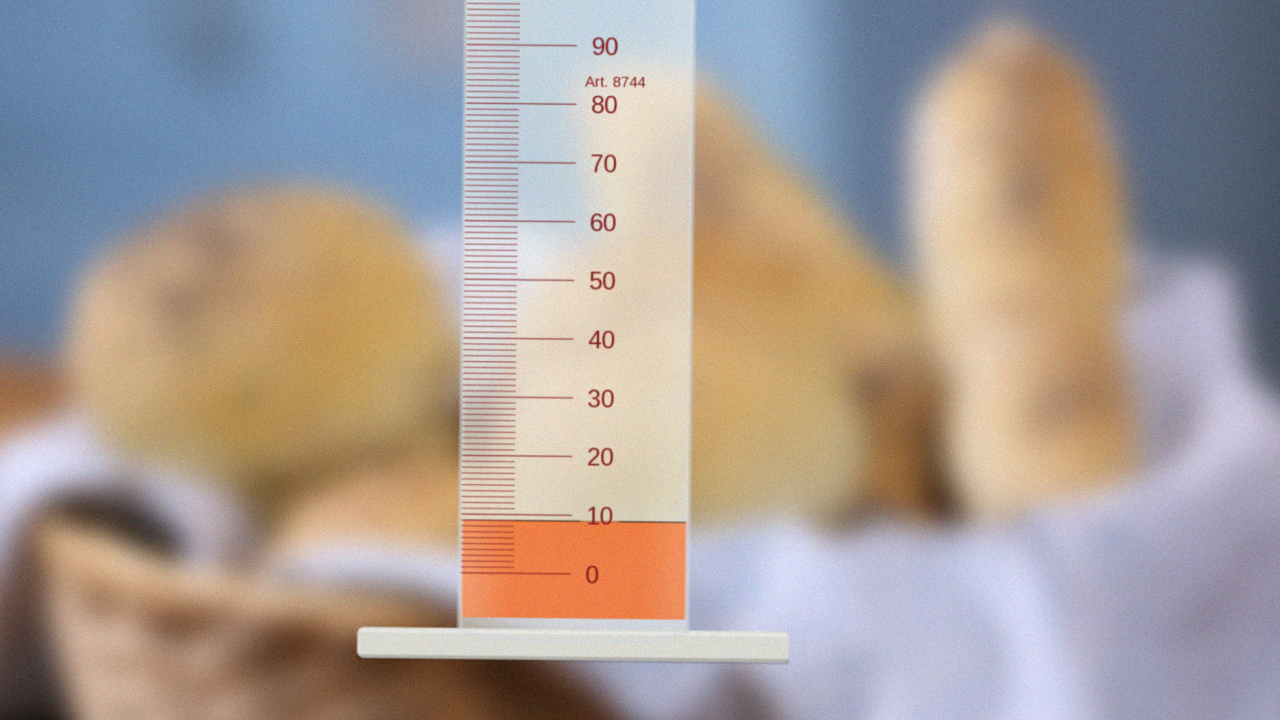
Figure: 9 mL
